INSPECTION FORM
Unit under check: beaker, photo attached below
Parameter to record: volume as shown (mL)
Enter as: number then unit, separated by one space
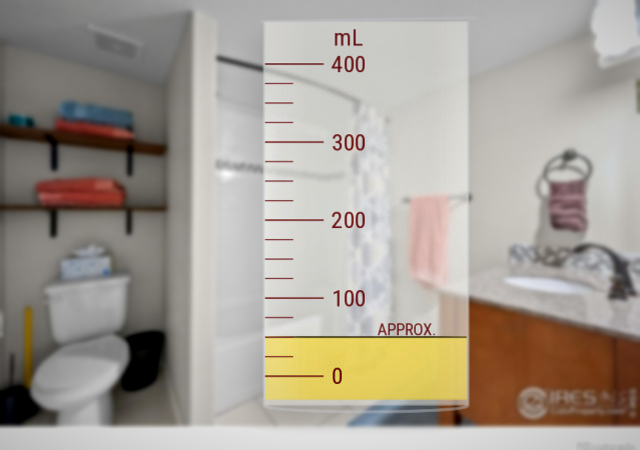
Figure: 50 mL
